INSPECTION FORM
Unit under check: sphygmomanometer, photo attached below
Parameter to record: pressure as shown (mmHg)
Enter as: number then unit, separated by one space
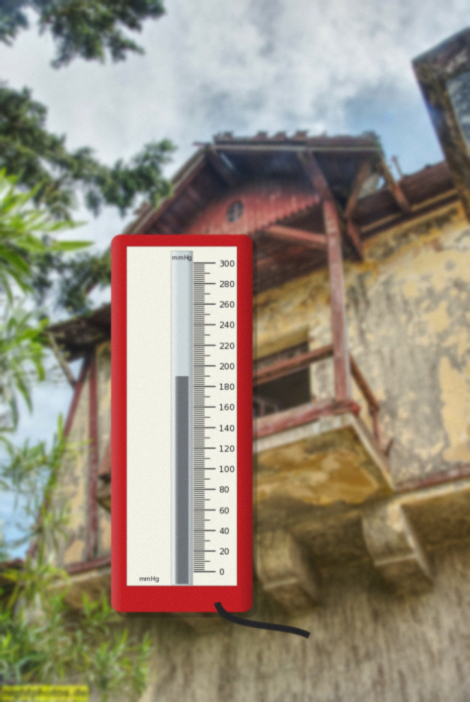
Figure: 190 mmHg
